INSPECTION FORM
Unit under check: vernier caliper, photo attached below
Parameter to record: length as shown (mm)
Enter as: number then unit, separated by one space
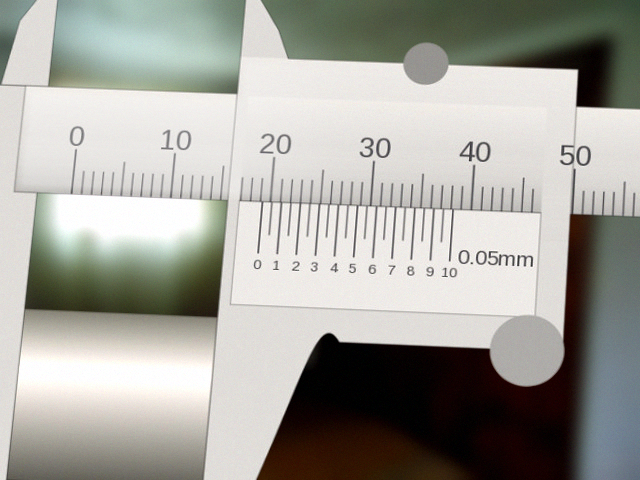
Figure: 19.2 mm
